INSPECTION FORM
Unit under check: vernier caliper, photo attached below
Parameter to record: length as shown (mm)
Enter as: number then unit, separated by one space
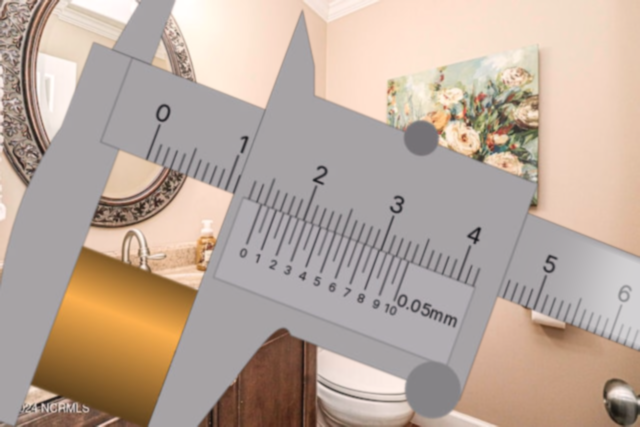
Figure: 14.6 mm
